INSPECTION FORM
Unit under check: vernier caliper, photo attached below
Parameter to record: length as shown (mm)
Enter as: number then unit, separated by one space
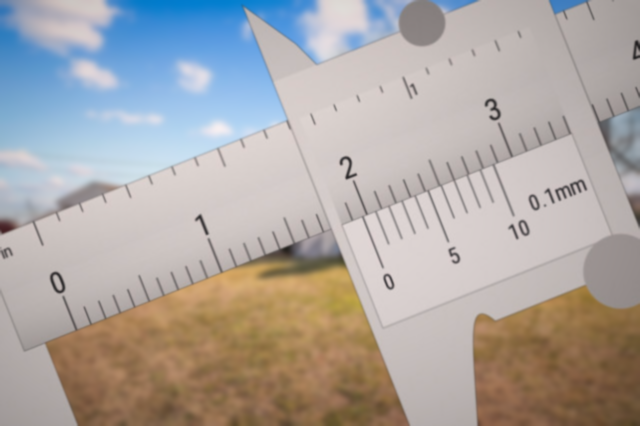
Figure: 19.7 mm
